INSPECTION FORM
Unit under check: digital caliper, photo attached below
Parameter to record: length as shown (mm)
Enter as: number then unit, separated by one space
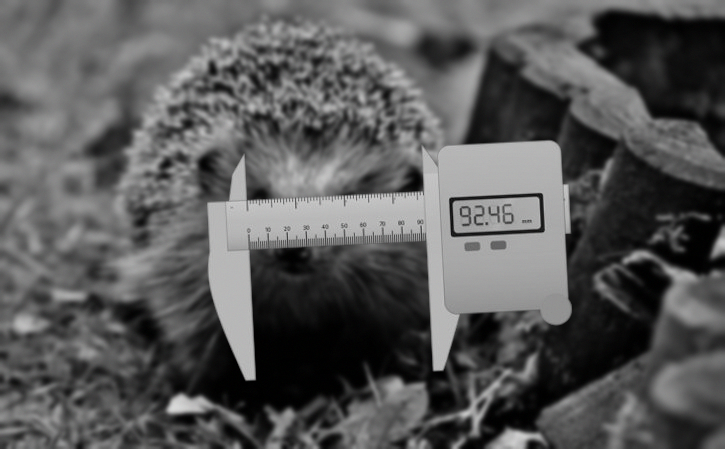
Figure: 92.46 mm
